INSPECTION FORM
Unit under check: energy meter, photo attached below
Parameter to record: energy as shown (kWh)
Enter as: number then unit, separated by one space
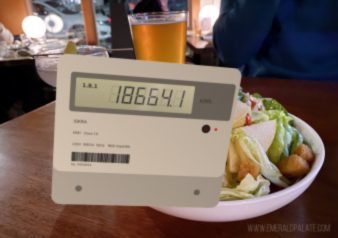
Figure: 18664.1 kWh
